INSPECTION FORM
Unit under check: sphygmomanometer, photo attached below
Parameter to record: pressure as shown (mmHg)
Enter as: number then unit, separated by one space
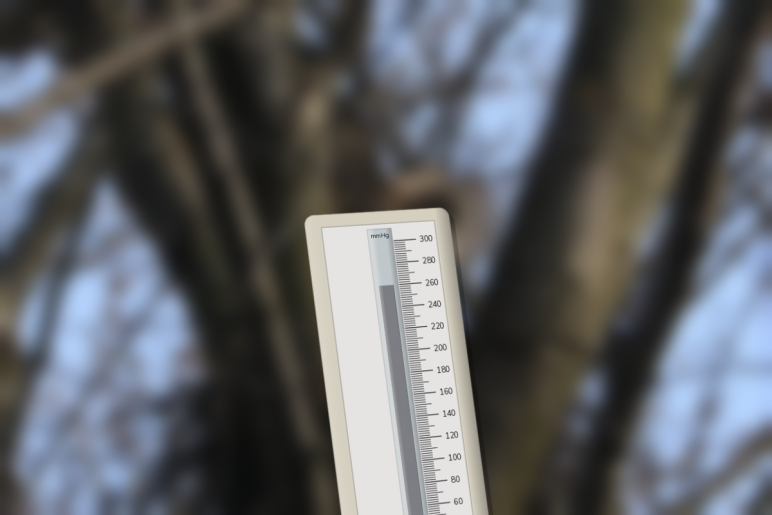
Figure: 260 mmHg
